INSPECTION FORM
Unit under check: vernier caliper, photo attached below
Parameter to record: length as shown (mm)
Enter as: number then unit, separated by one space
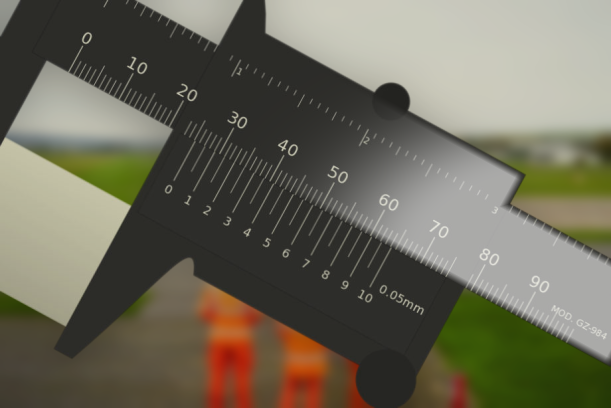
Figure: 25.2 mm
